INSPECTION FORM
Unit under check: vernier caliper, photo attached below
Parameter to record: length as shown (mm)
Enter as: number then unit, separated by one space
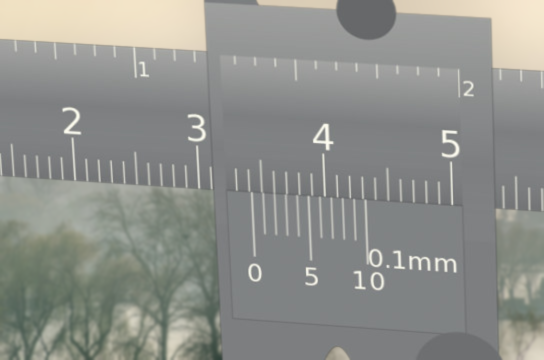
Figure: 34.2 mm
